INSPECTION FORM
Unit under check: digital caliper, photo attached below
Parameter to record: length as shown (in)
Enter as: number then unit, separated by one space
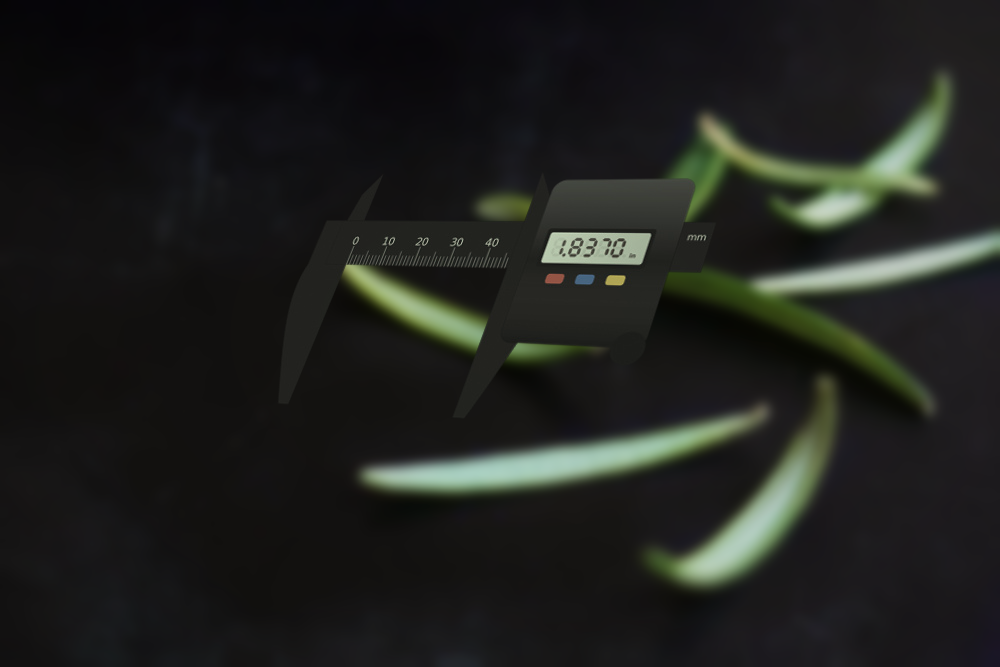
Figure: 1.8370 in
